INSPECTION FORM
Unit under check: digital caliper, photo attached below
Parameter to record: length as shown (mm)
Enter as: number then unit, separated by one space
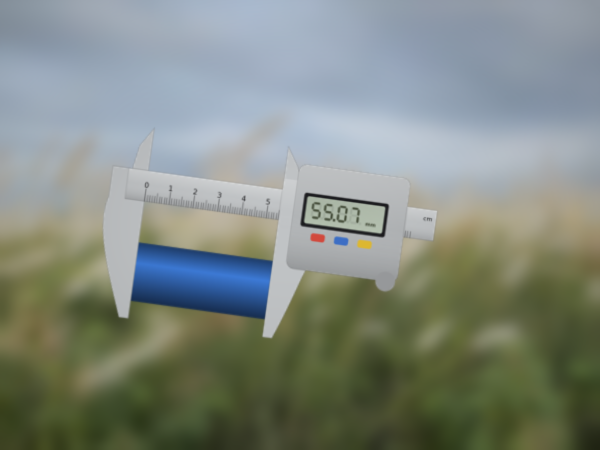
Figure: 55.07 mm
